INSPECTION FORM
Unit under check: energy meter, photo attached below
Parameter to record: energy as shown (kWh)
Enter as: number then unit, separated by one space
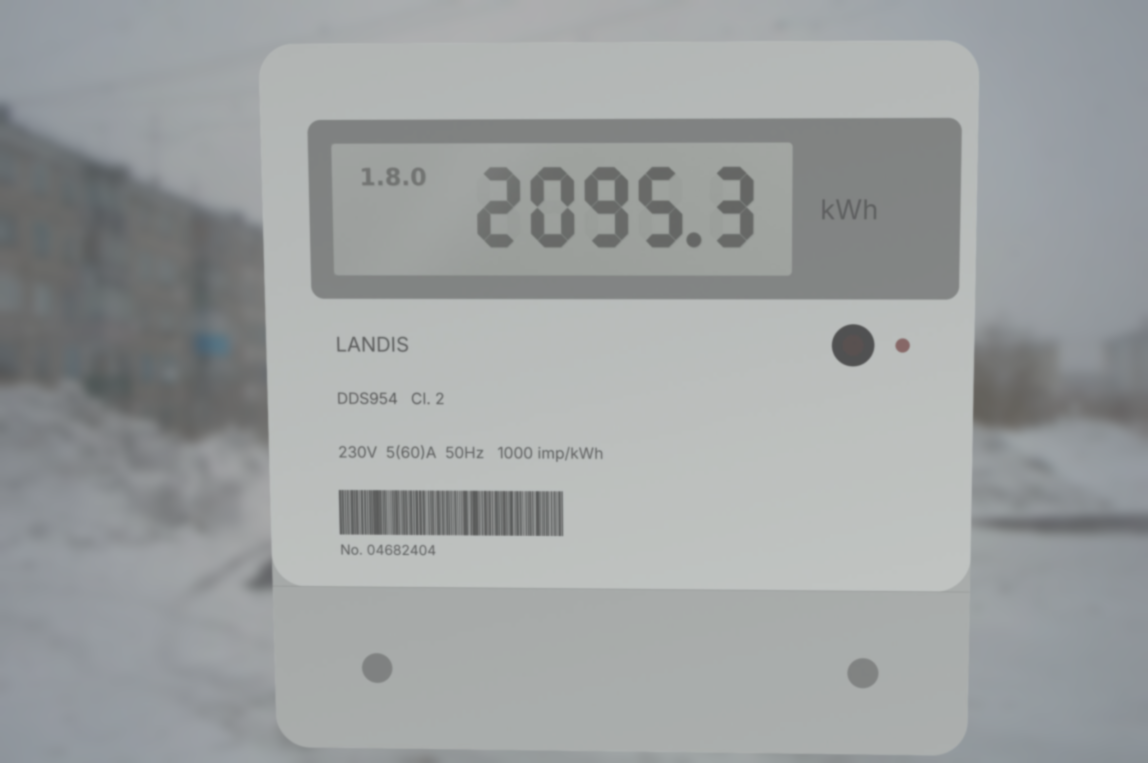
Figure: 2095.3 kWh
